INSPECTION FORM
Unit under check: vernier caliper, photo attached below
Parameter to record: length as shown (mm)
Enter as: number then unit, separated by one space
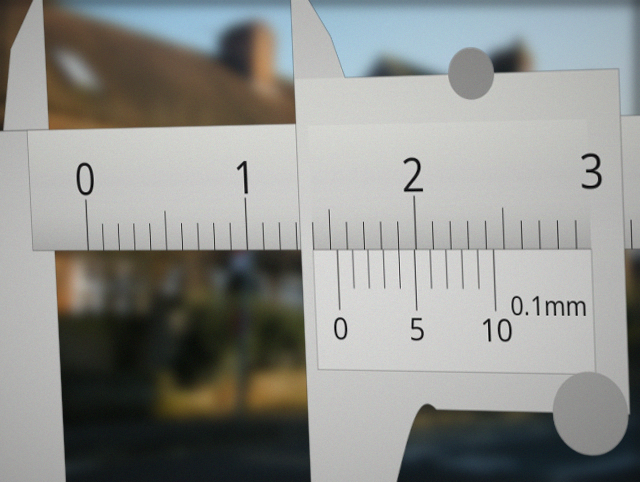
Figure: 15.4 mm
